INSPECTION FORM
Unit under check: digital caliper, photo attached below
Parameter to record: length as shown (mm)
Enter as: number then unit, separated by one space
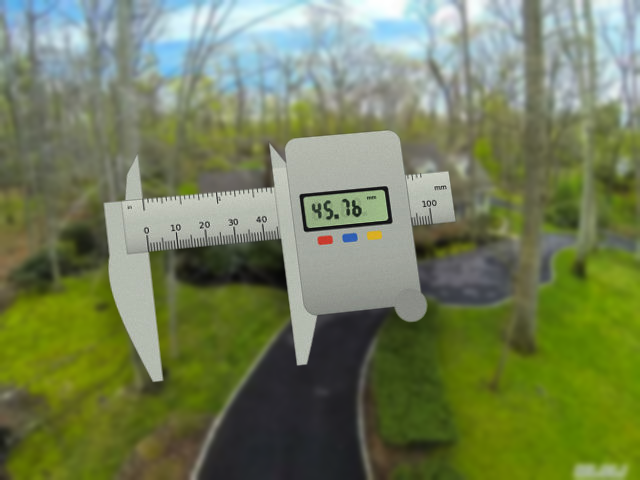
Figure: 45.76 mm
